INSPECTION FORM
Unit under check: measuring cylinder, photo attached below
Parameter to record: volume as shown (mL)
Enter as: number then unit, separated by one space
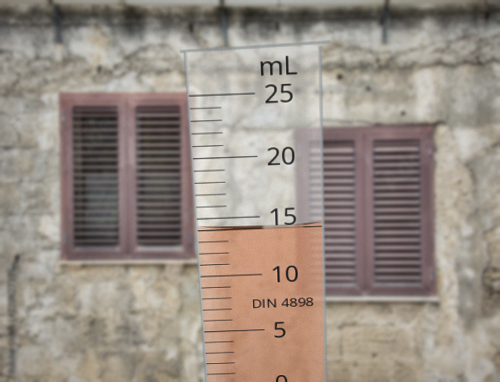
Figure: 14 mL
